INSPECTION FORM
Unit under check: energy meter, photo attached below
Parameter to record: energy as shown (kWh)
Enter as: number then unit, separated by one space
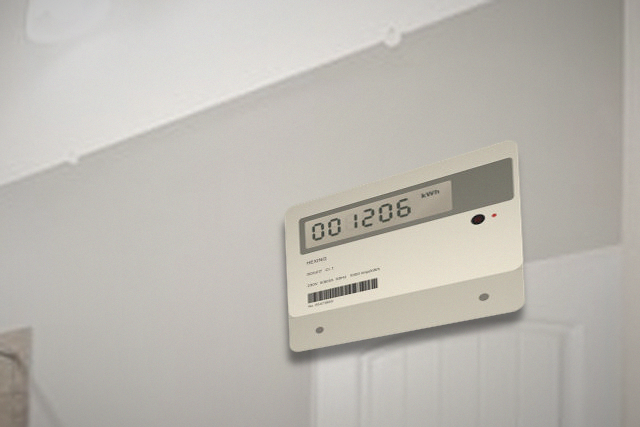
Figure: 1206 kWh
